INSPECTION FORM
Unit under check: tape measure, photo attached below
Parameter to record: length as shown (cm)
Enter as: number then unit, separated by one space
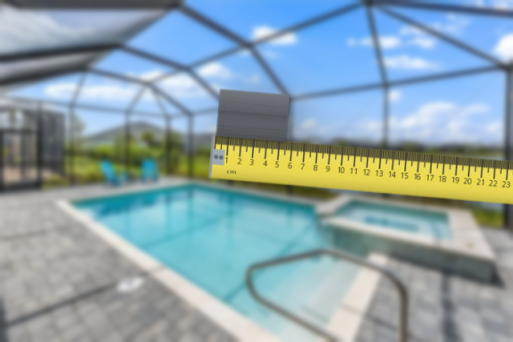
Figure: 5.5 cm
